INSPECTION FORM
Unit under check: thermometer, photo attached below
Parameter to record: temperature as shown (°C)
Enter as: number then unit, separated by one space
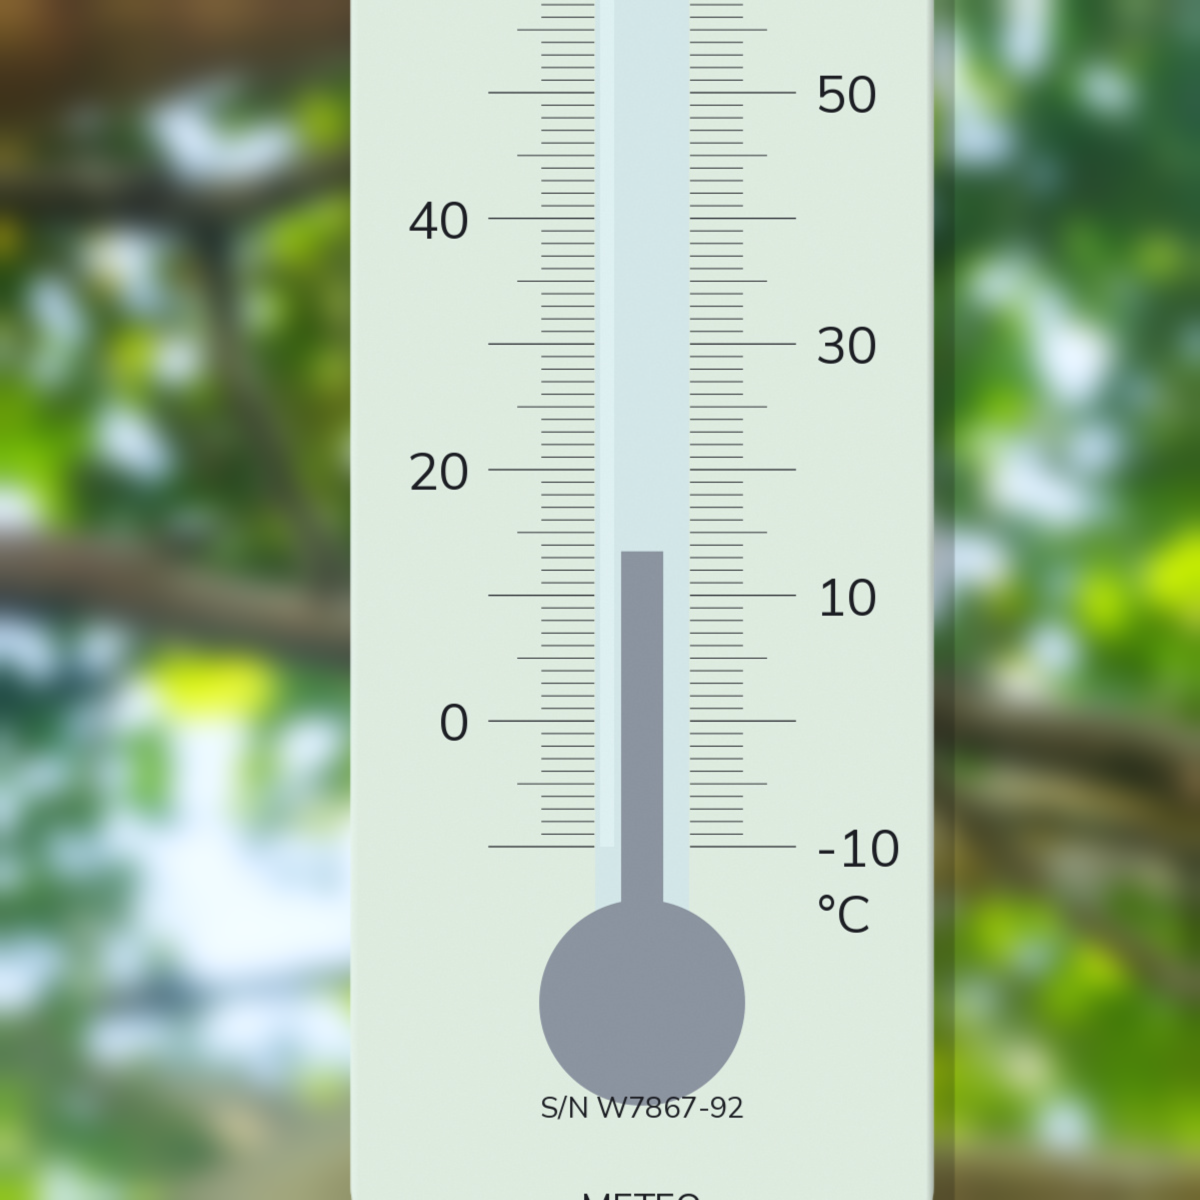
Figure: 13.5 °C
